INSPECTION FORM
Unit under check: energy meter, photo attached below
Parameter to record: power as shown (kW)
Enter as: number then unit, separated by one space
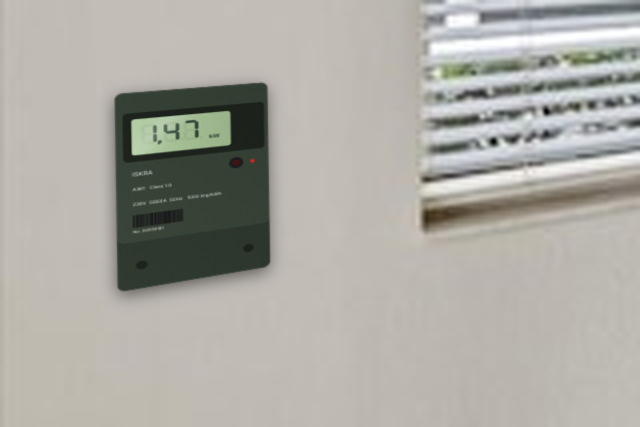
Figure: 1.47 kW
